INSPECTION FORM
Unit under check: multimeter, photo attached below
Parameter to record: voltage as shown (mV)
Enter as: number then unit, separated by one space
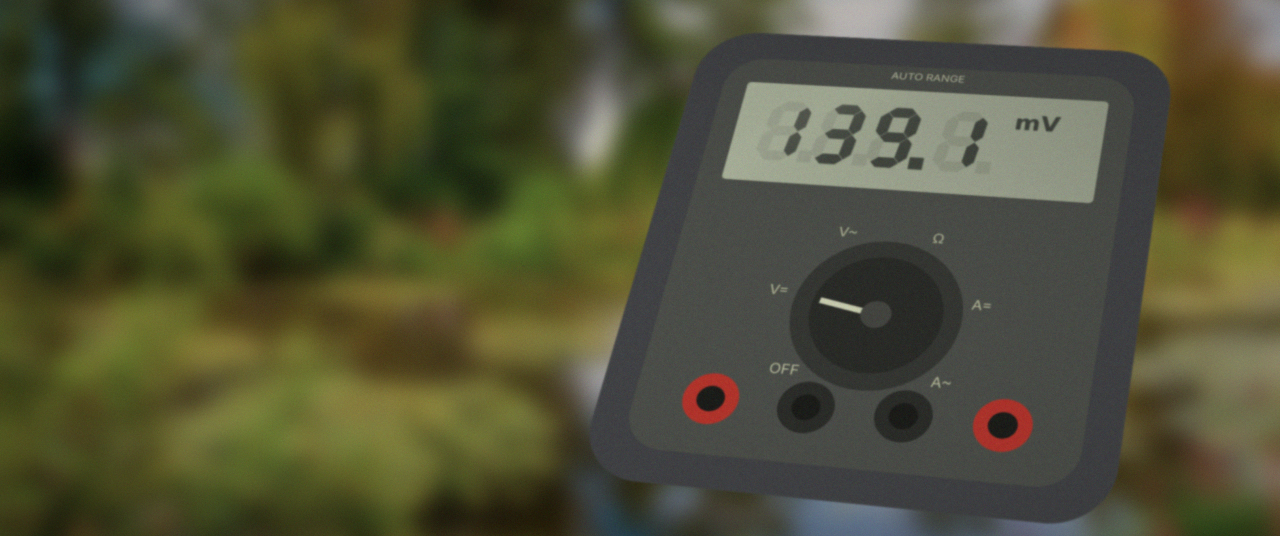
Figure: 139.1 mV
